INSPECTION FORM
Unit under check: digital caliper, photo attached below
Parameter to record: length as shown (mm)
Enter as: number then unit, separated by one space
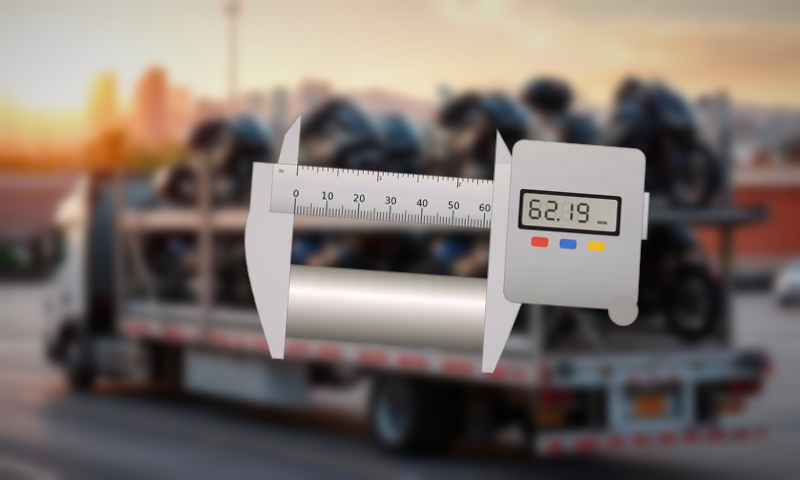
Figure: 62.19 mm
